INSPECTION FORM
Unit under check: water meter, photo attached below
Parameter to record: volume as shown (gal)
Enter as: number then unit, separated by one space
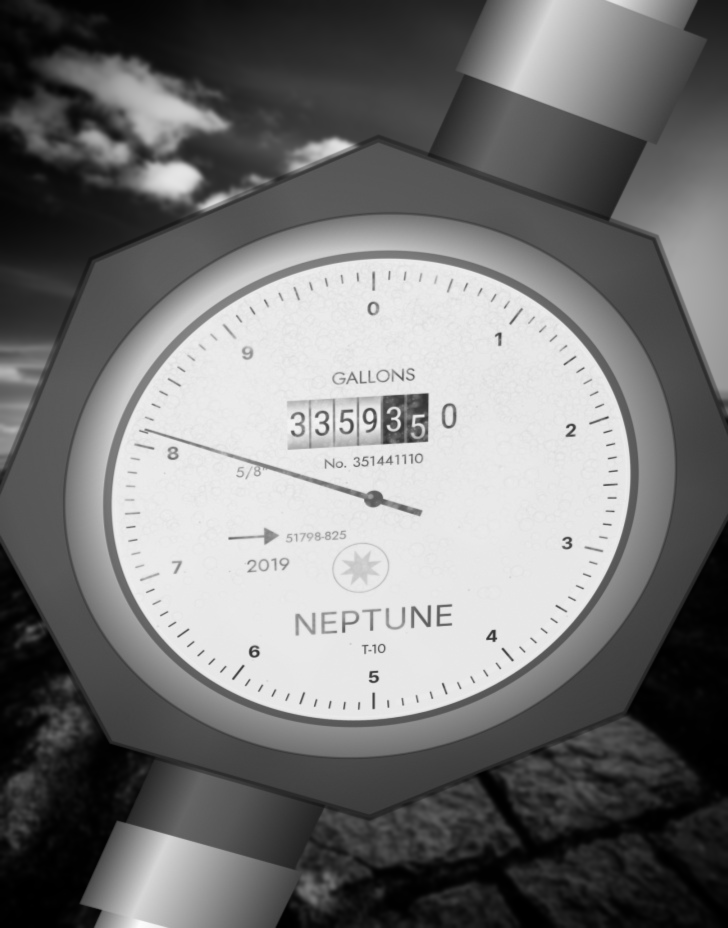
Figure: 3359348.1 gal
